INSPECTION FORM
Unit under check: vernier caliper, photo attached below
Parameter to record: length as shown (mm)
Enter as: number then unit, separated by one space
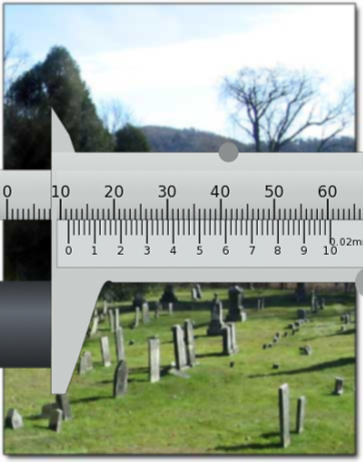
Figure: 11.5 mm
